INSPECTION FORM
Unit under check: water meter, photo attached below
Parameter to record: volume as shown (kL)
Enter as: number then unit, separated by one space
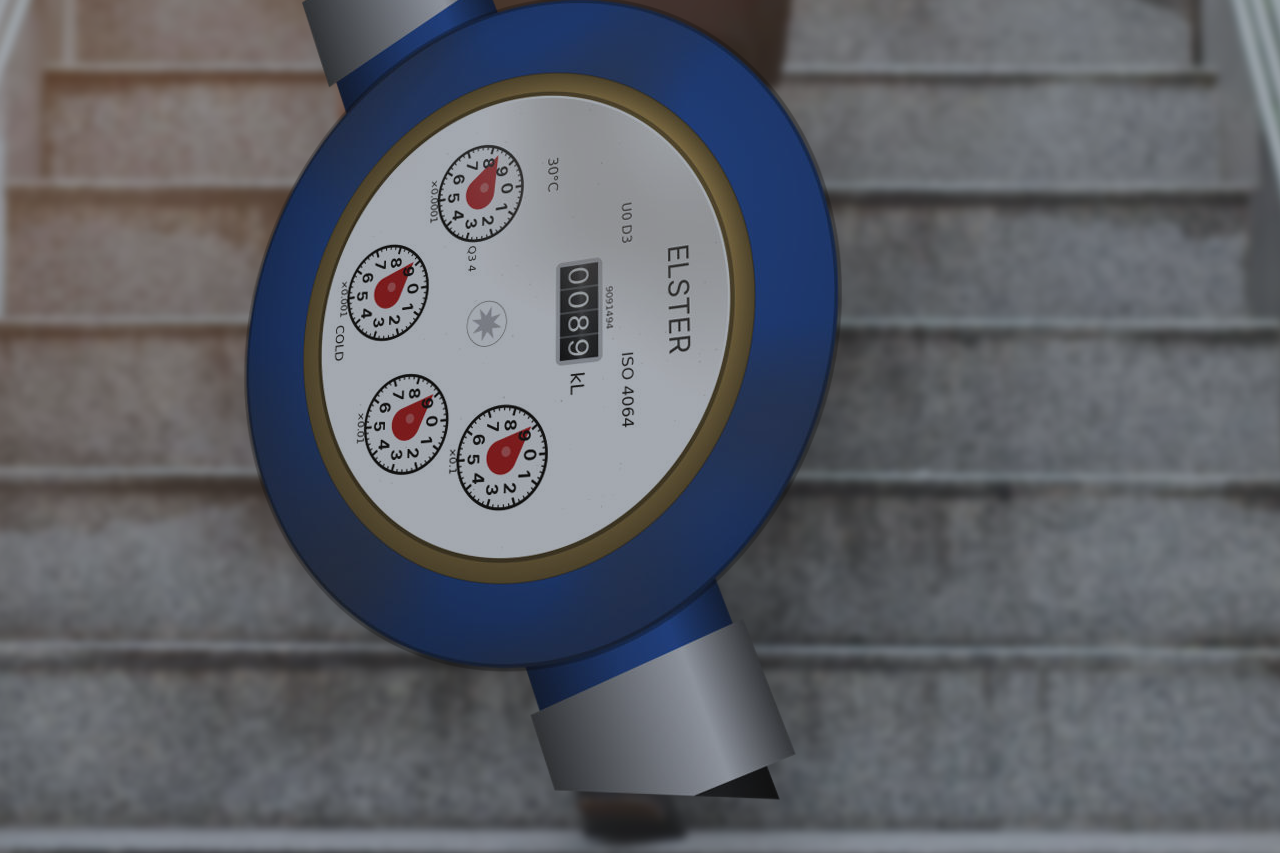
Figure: 89.8888 kL
